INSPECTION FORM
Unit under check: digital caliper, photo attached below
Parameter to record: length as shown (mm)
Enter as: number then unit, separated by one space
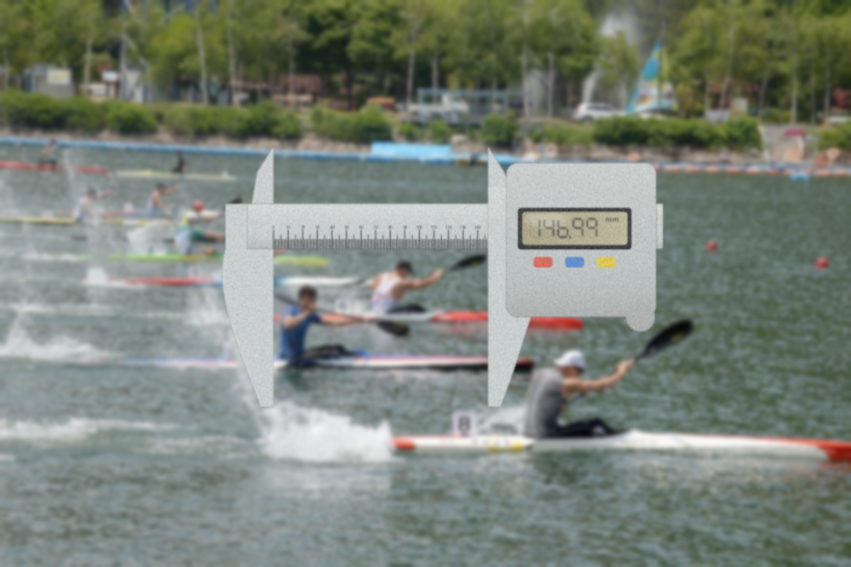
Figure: 146.99 mm
